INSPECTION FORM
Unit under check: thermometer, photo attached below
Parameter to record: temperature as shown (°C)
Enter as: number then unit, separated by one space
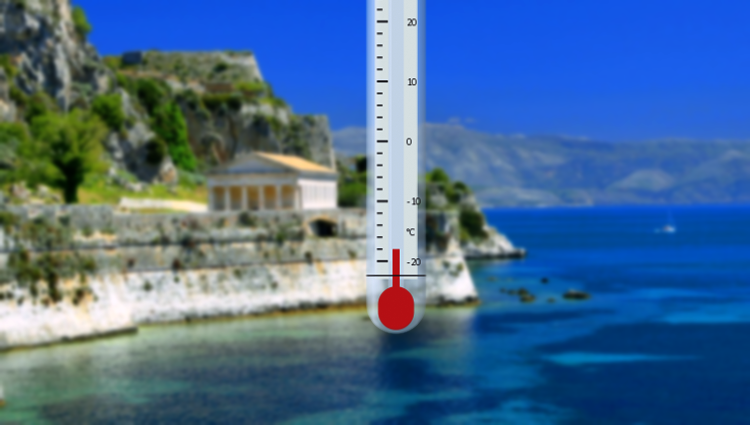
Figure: -18 °C
